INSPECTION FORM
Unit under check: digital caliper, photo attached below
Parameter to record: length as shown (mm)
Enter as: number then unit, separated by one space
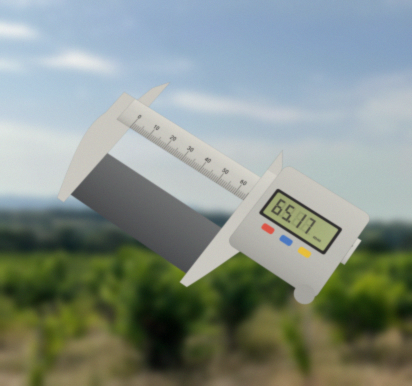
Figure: 65.17 mm
